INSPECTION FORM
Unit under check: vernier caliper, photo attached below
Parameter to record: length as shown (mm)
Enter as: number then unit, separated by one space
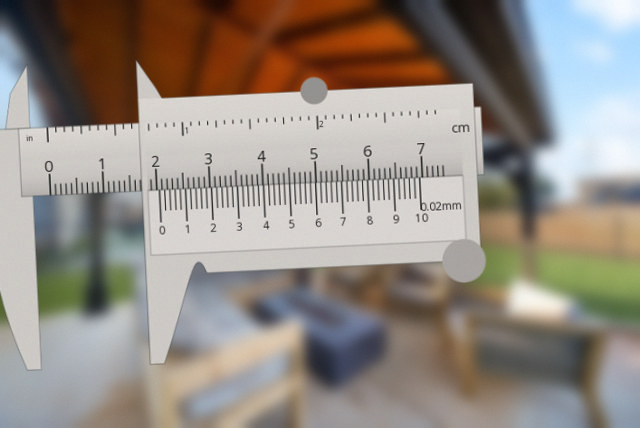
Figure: 20.5 mm
